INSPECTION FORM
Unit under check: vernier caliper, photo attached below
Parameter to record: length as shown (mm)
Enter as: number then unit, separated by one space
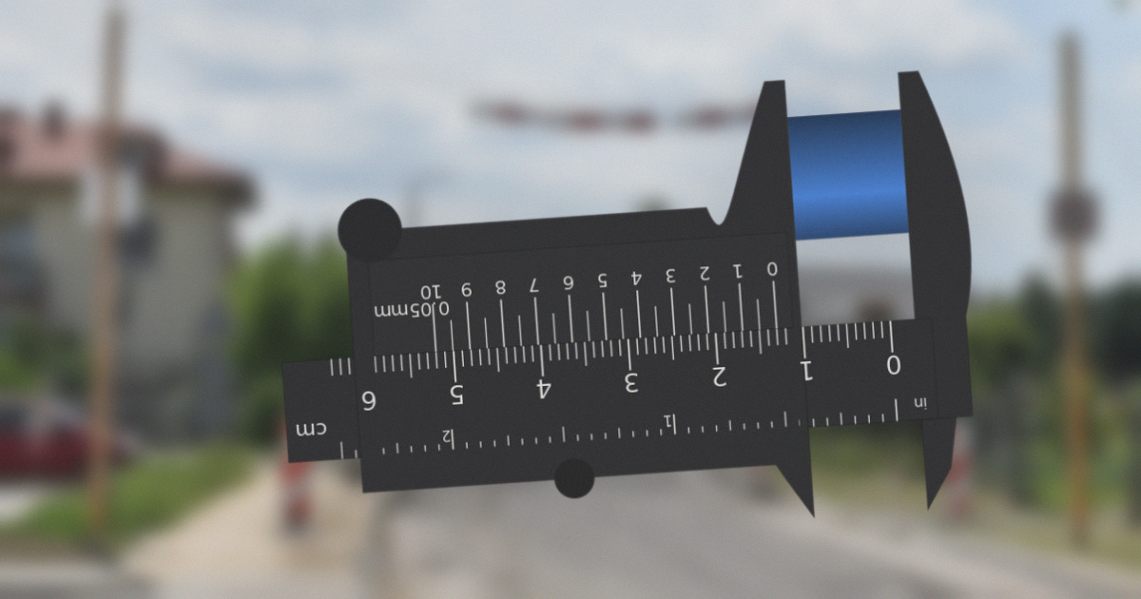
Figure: 13.0 mm
